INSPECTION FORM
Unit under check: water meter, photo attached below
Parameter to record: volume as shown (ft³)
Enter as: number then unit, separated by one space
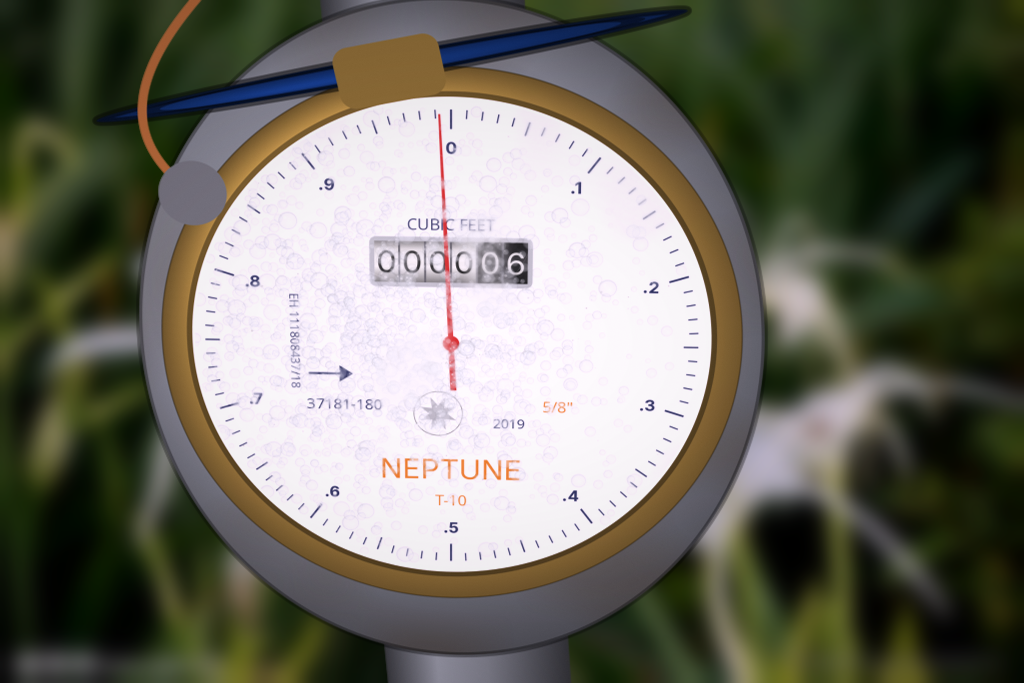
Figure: 5.99 ft³
